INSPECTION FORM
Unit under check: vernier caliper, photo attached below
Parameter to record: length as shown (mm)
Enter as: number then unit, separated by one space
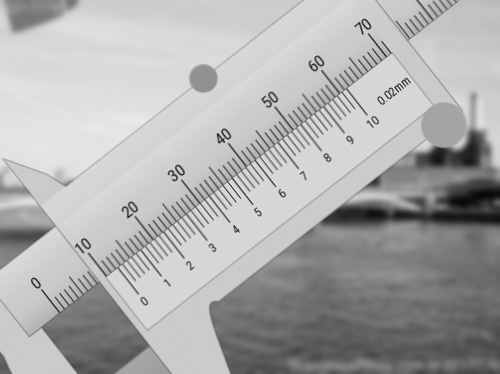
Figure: 12.4 mm
